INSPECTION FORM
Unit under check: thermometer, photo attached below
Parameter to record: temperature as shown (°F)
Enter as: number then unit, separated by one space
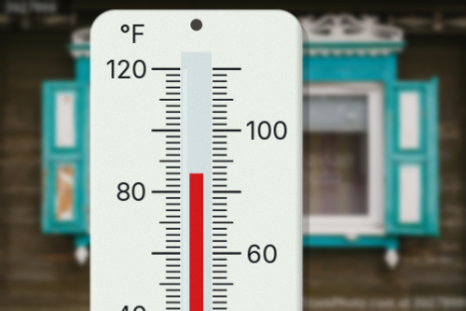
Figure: 86 °F
